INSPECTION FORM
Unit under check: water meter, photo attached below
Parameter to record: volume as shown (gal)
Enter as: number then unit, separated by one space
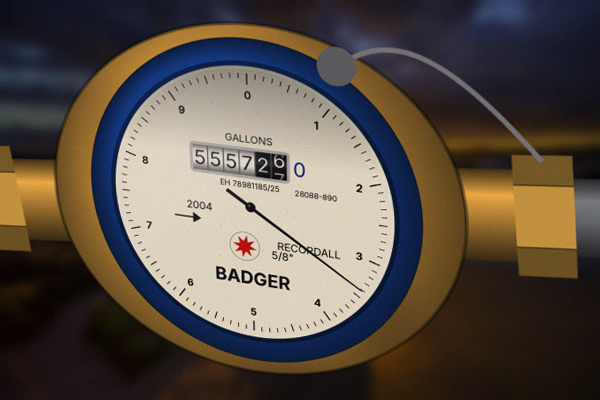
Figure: 5557263.4 gal
